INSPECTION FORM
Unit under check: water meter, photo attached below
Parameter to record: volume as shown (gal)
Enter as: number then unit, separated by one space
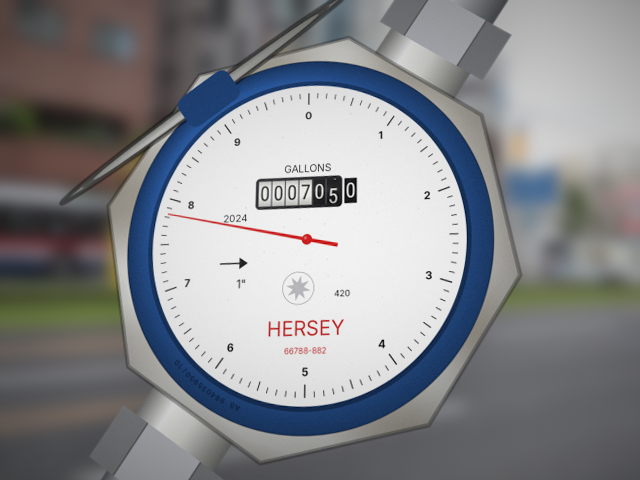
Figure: 7047.8 gal
